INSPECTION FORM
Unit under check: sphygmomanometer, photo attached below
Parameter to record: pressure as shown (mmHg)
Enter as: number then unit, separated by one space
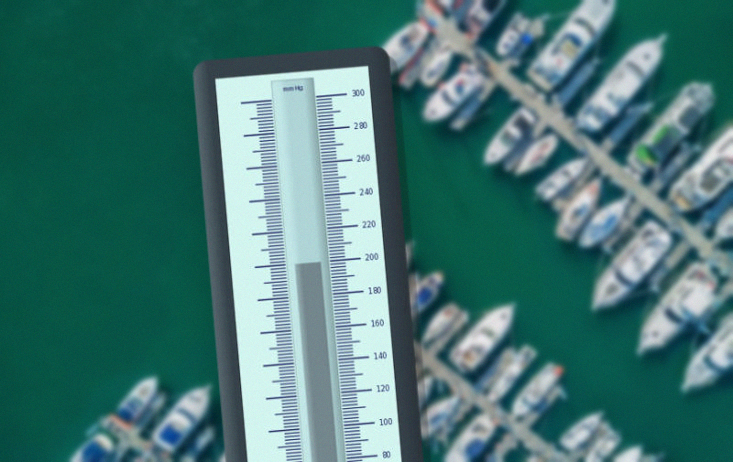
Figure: 200 mmHg
